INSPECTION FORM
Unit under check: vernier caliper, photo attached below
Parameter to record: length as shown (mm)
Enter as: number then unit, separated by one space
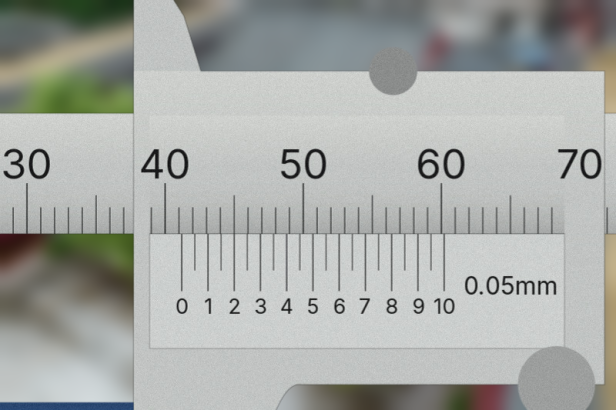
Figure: 41.2 mm
